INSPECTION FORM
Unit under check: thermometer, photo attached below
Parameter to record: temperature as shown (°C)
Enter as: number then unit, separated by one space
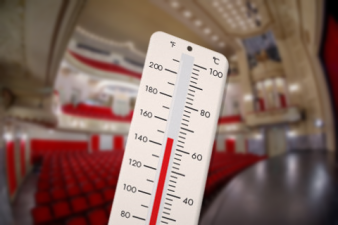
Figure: 64 °C
